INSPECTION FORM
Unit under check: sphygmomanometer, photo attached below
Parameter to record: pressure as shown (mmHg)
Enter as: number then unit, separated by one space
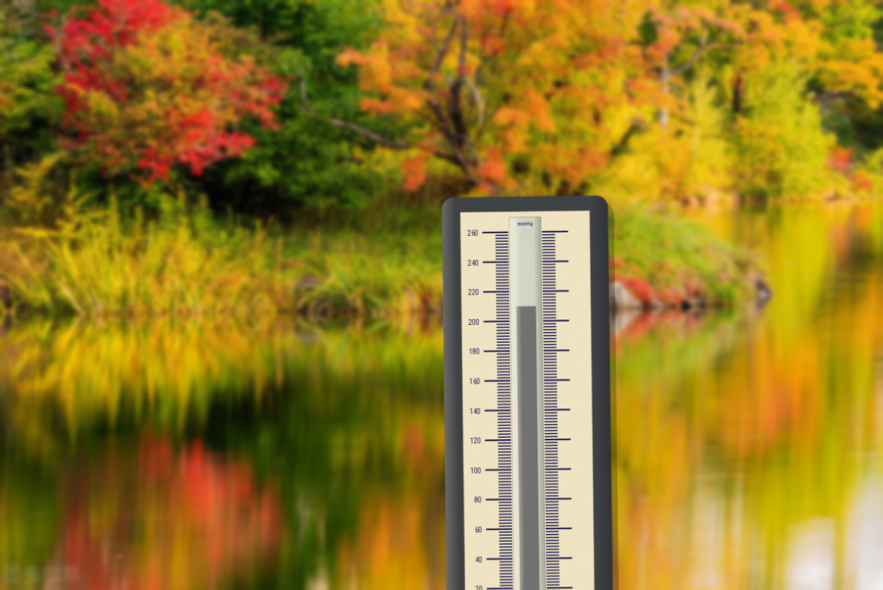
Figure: 210 mmHg
